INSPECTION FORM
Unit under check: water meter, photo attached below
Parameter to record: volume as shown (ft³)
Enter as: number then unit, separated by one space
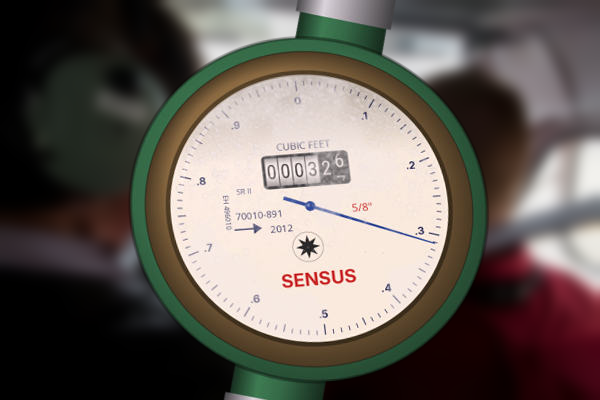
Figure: 326.31 ft³
